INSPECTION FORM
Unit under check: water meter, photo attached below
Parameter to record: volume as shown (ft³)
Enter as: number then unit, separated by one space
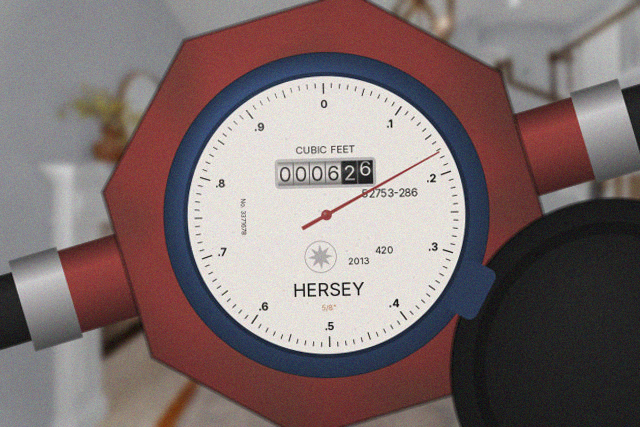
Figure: 626.17 ft³
